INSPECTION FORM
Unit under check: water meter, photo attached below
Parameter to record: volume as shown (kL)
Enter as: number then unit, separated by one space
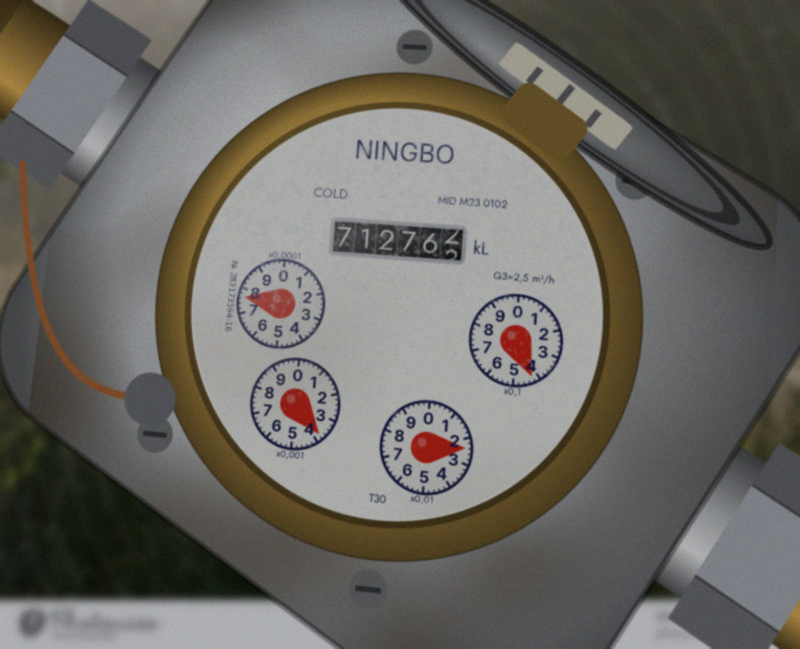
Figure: 712762.4237 kL
